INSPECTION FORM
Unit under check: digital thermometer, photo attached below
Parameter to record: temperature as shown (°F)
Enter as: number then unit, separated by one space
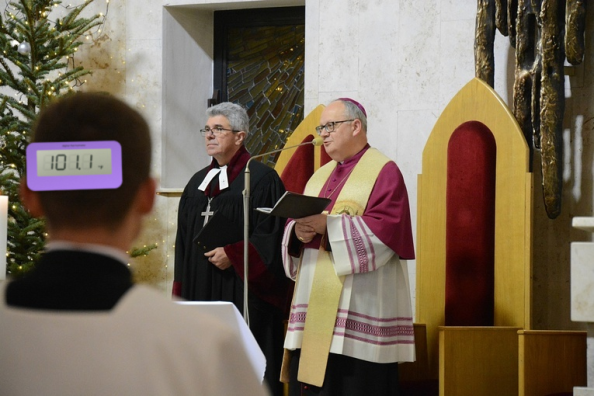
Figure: 101.1 °F
